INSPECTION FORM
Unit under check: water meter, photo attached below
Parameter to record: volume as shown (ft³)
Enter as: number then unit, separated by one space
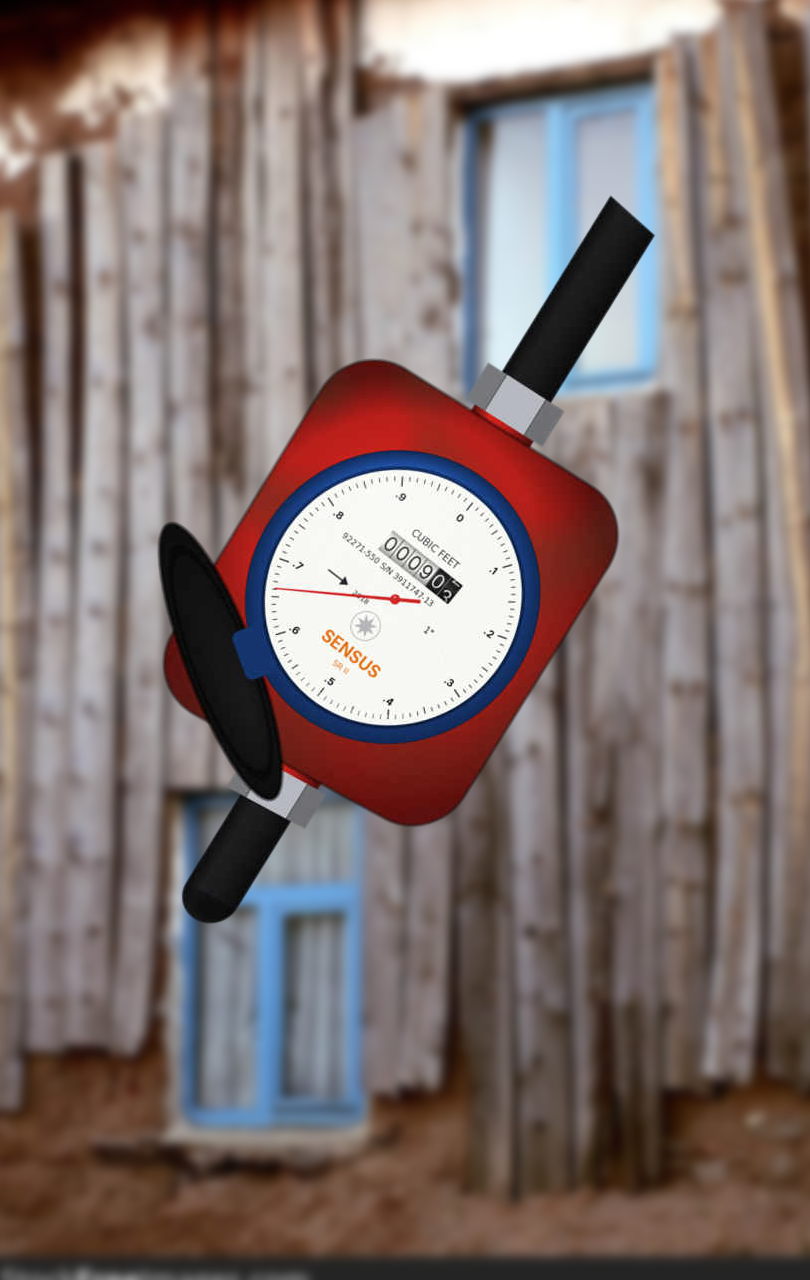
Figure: 902.66 ft³
